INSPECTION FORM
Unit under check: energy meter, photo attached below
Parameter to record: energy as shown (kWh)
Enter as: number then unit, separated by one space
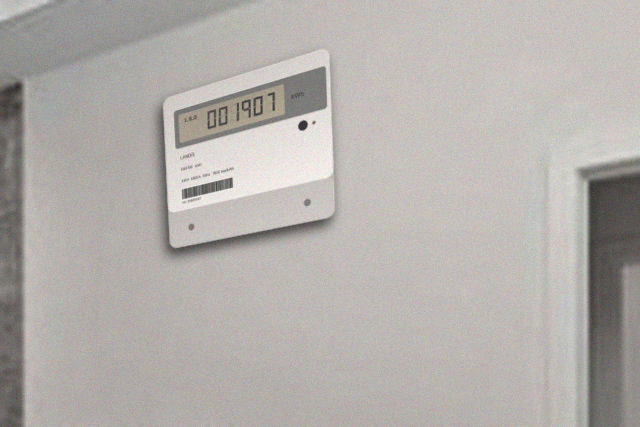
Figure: 1907 kWh
